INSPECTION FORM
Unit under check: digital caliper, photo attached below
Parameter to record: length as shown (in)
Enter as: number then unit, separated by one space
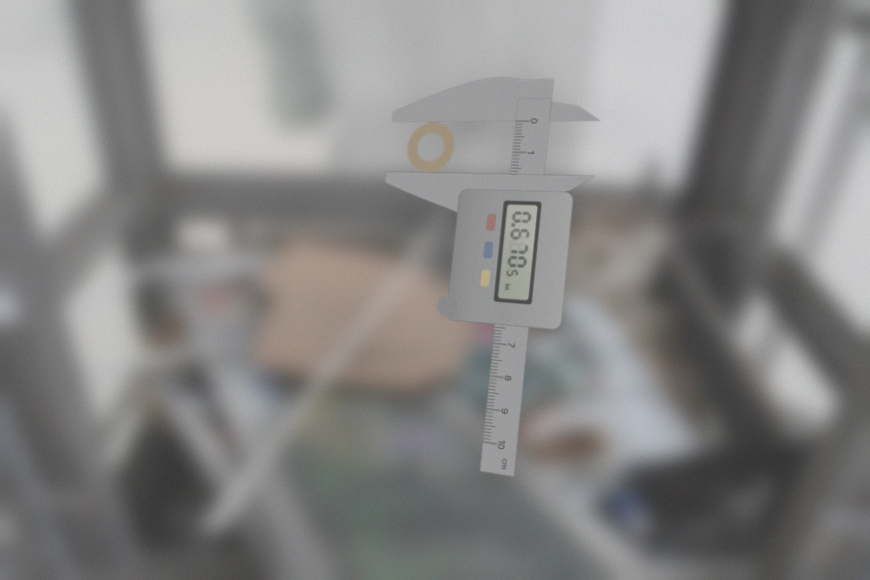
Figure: 0.6705 in
